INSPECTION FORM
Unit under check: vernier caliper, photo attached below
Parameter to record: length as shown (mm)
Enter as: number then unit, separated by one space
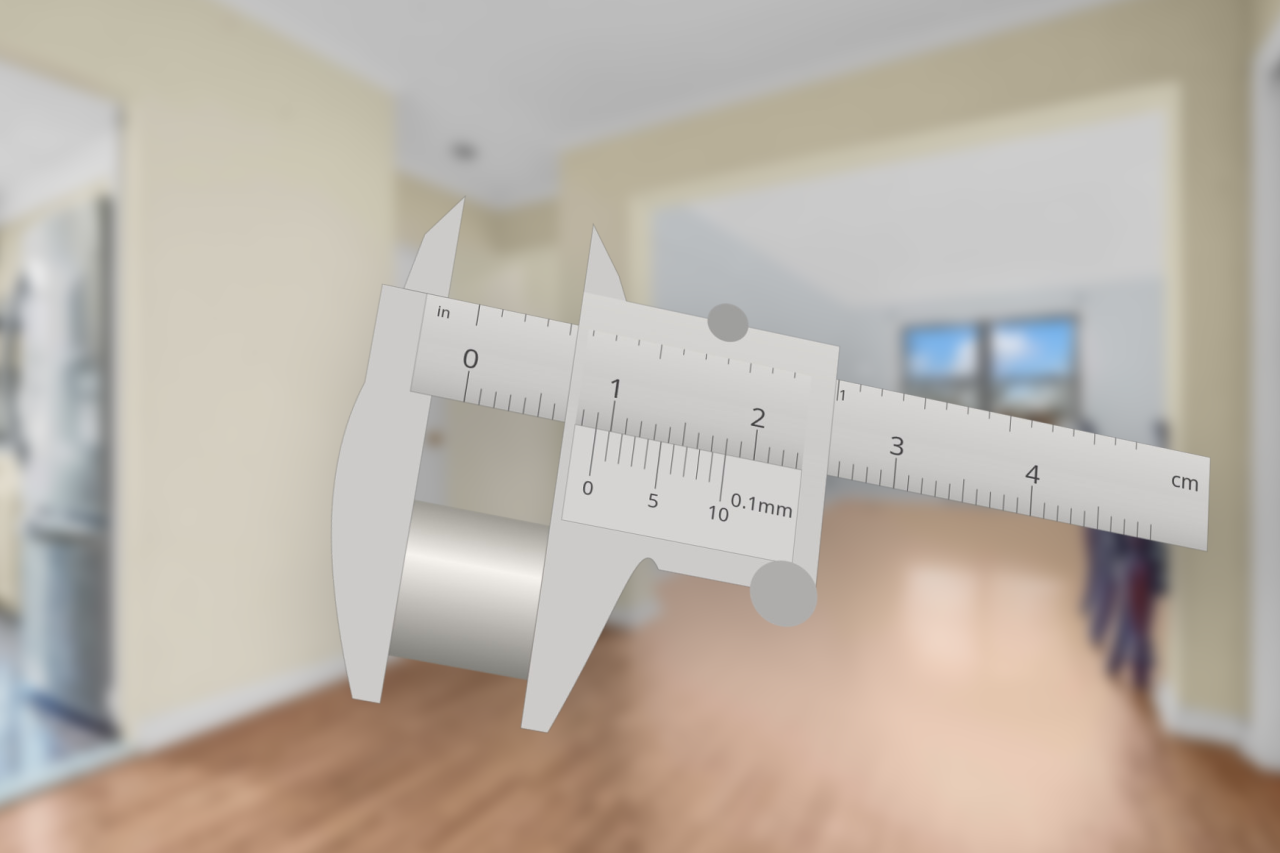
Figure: 9.0 mm
